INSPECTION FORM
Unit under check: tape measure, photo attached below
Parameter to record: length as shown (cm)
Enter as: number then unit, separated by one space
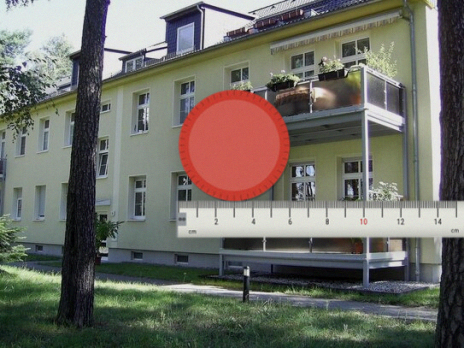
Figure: 6 cm
